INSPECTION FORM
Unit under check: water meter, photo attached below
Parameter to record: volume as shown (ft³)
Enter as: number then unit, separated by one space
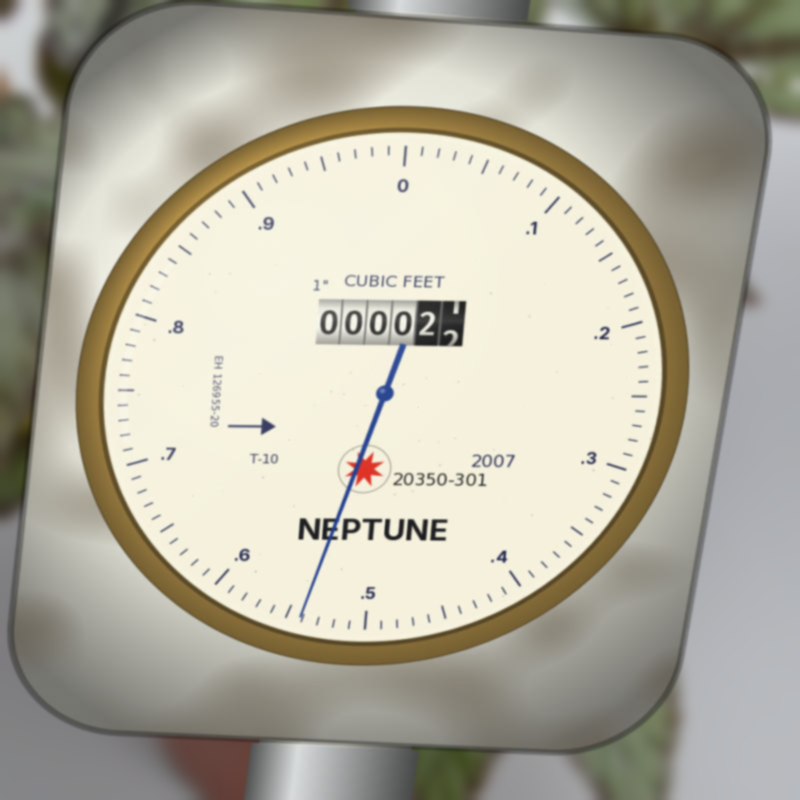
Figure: 21.54 ft³
